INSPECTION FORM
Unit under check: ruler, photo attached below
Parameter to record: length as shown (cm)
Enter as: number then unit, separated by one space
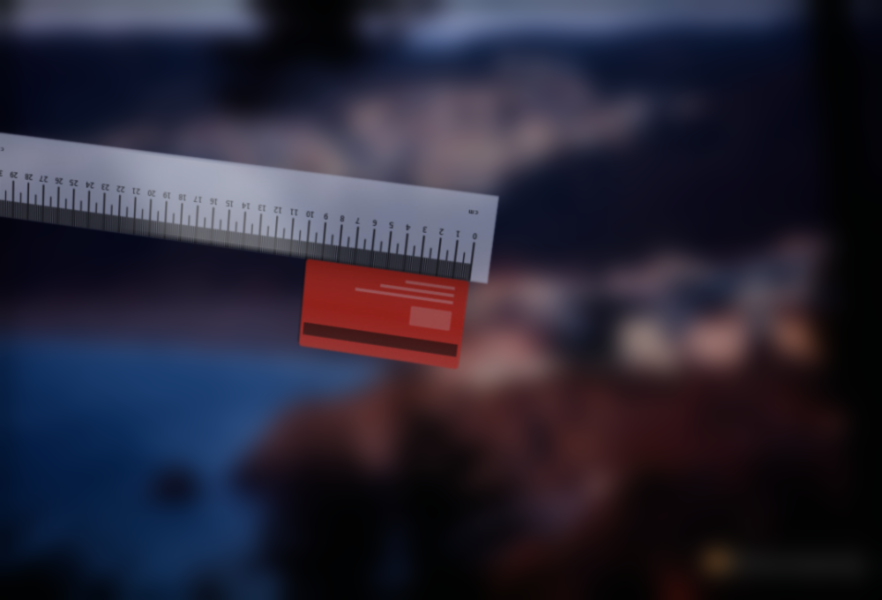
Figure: 10 cm
